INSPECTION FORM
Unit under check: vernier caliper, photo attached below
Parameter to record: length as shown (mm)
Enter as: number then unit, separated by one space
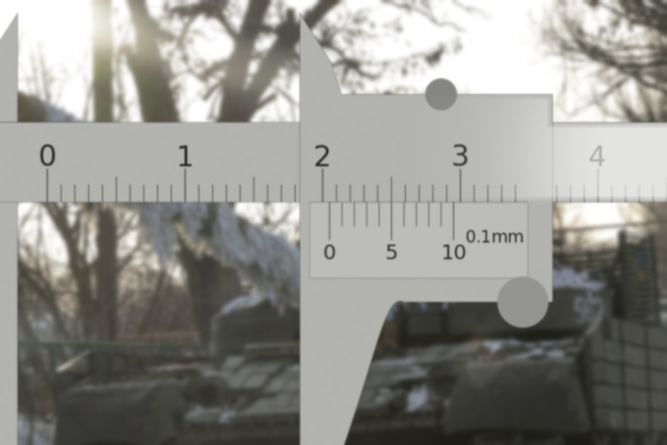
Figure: 20.5 mm
